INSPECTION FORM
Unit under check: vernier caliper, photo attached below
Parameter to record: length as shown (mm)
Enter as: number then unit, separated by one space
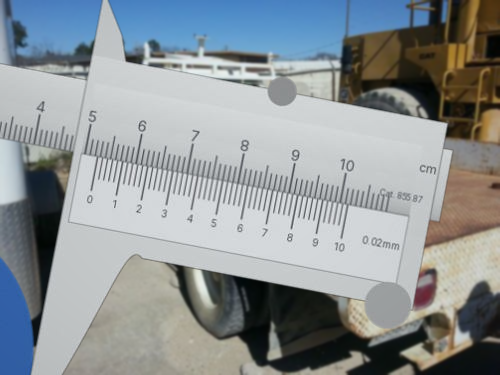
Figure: 52.5 mm
